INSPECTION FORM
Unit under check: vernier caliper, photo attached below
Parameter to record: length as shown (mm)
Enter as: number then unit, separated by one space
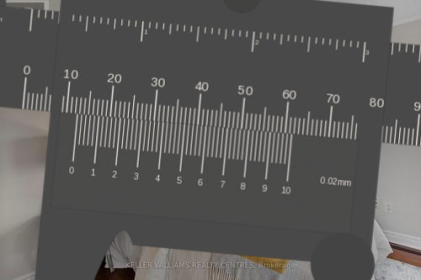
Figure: 12.5 mm
